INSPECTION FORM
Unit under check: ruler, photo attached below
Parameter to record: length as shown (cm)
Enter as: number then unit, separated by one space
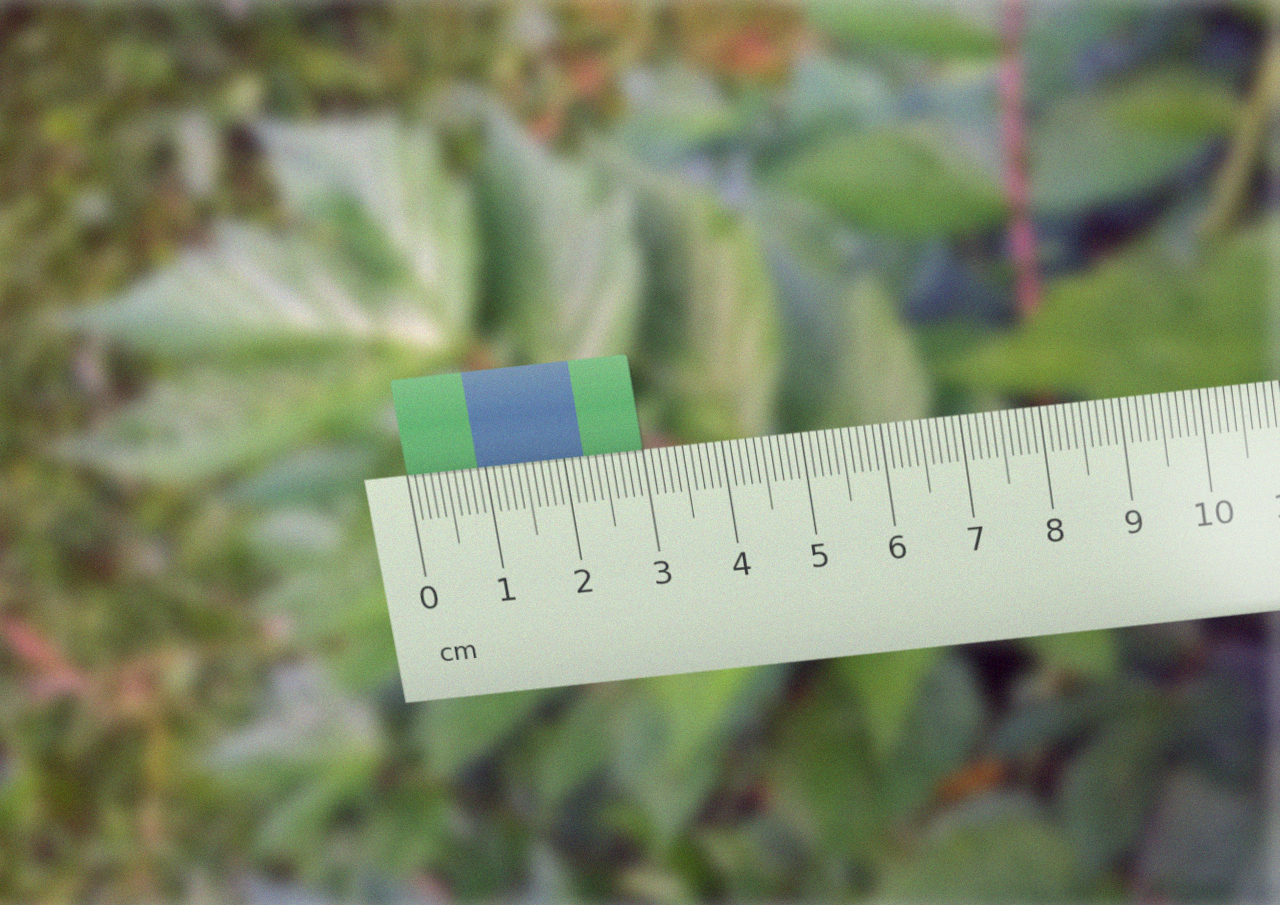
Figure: 3 cm
